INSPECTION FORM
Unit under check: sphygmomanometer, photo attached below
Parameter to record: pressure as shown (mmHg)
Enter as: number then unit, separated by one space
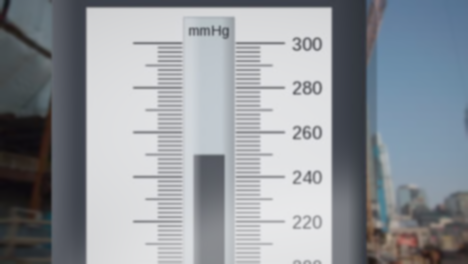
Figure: 250 mmHg
